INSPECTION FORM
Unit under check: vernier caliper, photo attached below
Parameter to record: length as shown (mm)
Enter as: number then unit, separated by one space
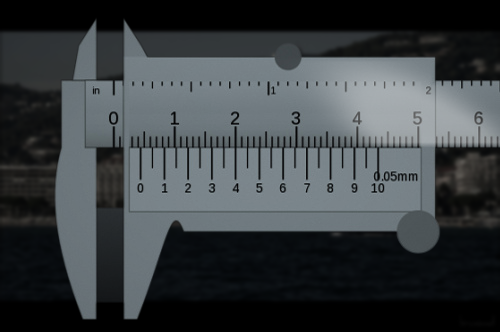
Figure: 4.4 mm
